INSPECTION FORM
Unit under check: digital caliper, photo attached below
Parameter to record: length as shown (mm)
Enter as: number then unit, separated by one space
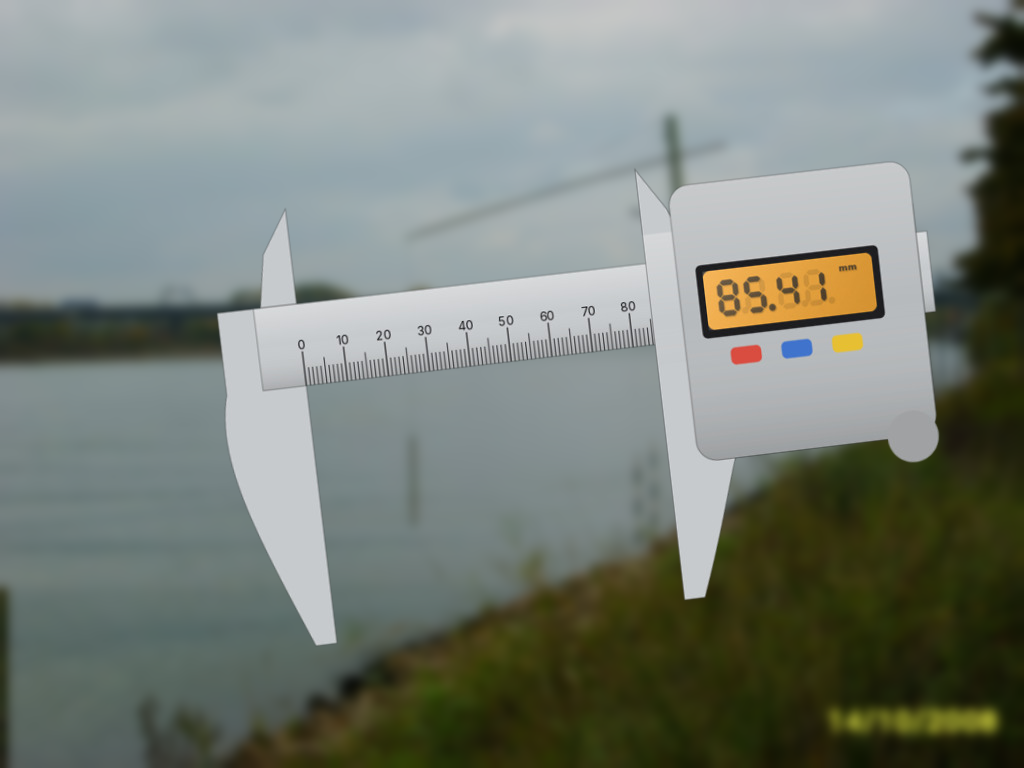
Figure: 85.41 mm
